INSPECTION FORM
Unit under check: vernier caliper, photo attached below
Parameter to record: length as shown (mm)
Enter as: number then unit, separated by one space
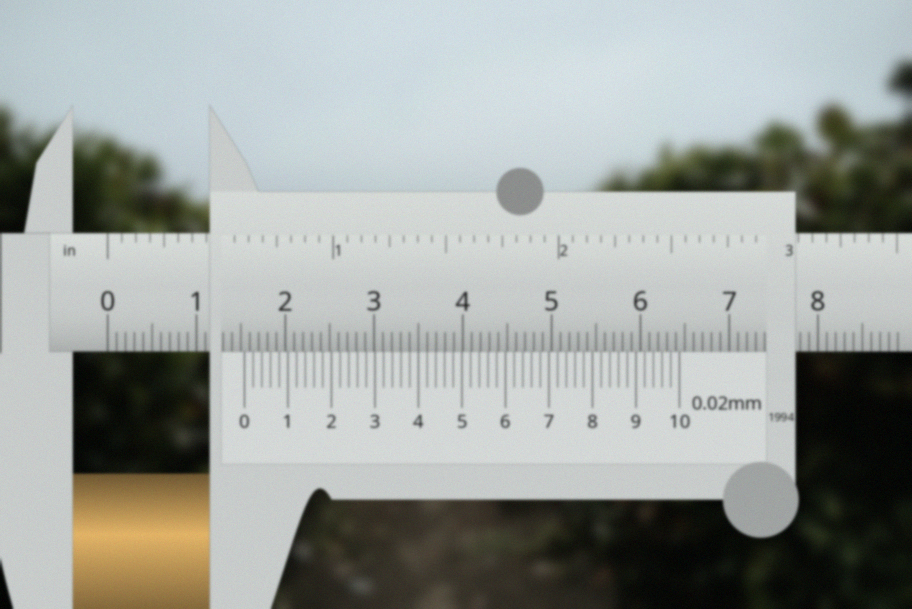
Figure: 15.4 mm
